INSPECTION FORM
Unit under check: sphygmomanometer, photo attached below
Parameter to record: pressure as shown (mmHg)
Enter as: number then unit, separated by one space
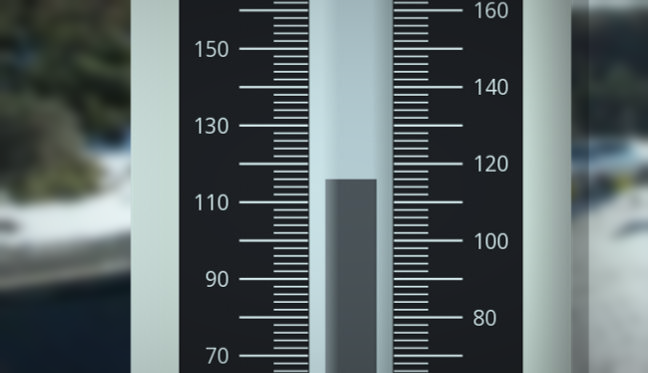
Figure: 116 mmHg
